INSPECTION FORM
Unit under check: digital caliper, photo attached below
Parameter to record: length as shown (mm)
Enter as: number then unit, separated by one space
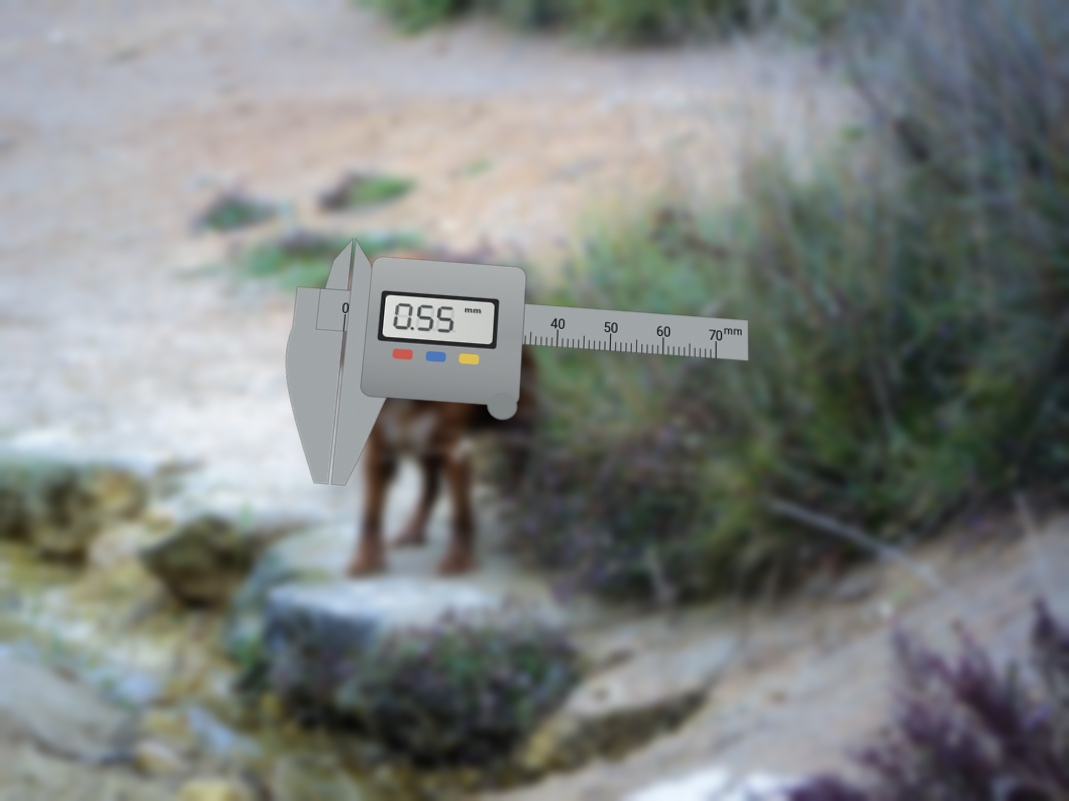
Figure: 0.55 mm
